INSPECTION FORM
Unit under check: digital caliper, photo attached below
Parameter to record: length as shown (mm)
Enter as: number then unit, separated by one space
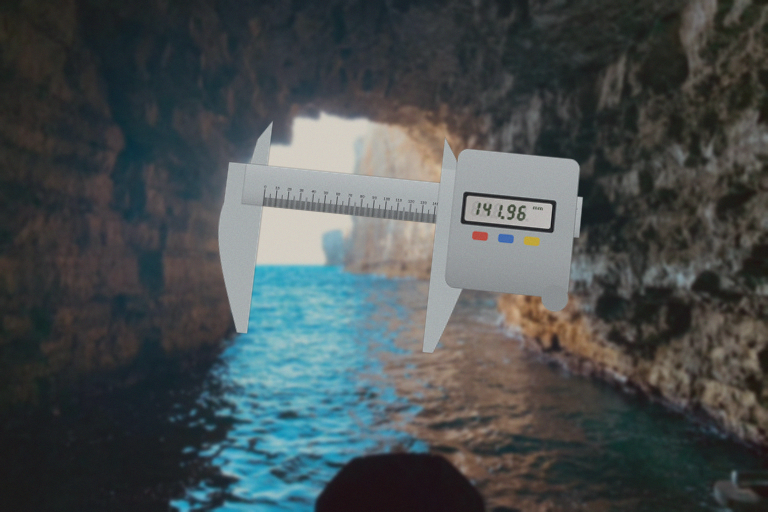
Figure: 141.96 mm
